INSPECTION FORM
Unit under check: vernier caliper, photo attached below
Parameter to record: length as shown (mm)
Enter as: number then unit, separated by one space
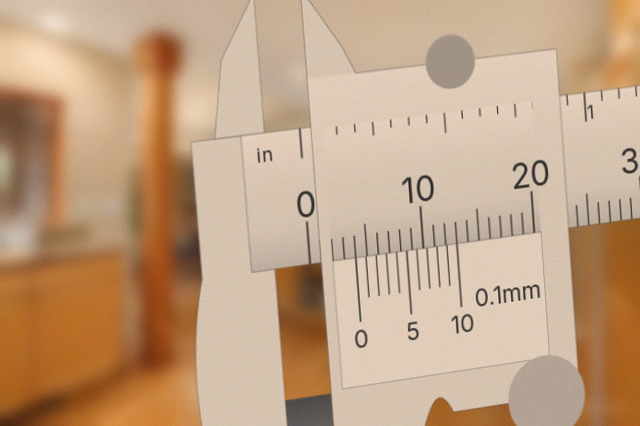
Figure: 4.0 mm
